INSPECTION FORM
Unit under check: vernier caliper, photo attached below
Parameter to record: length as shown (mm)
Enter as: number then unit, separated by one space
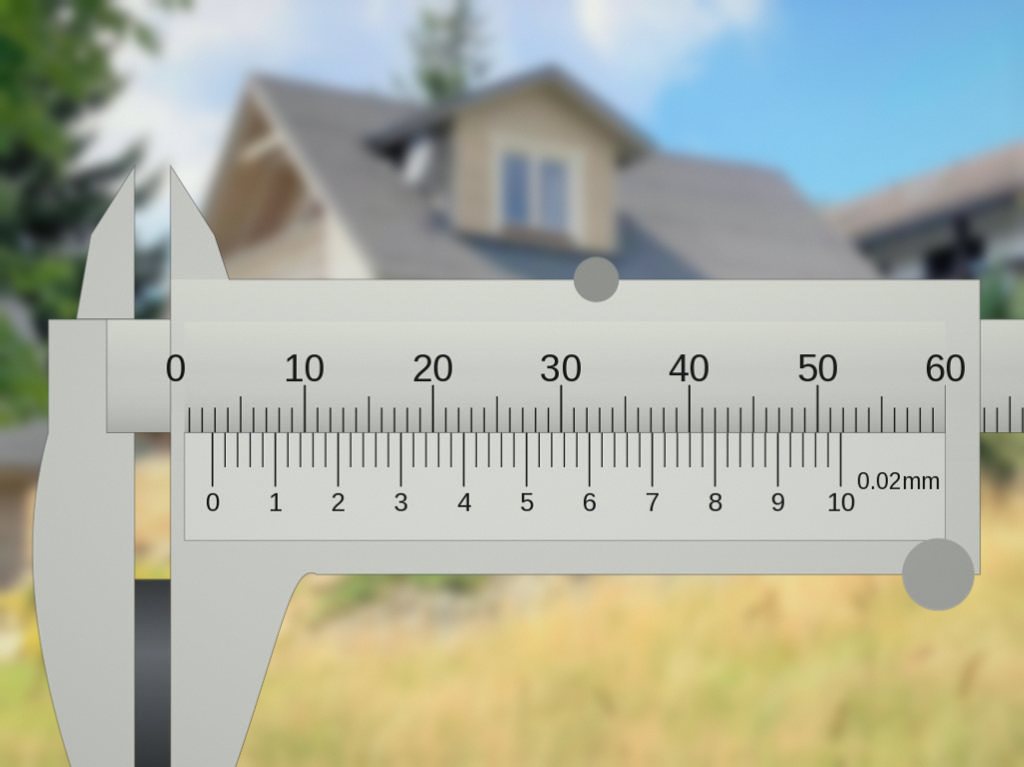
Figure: 2.8 mm
